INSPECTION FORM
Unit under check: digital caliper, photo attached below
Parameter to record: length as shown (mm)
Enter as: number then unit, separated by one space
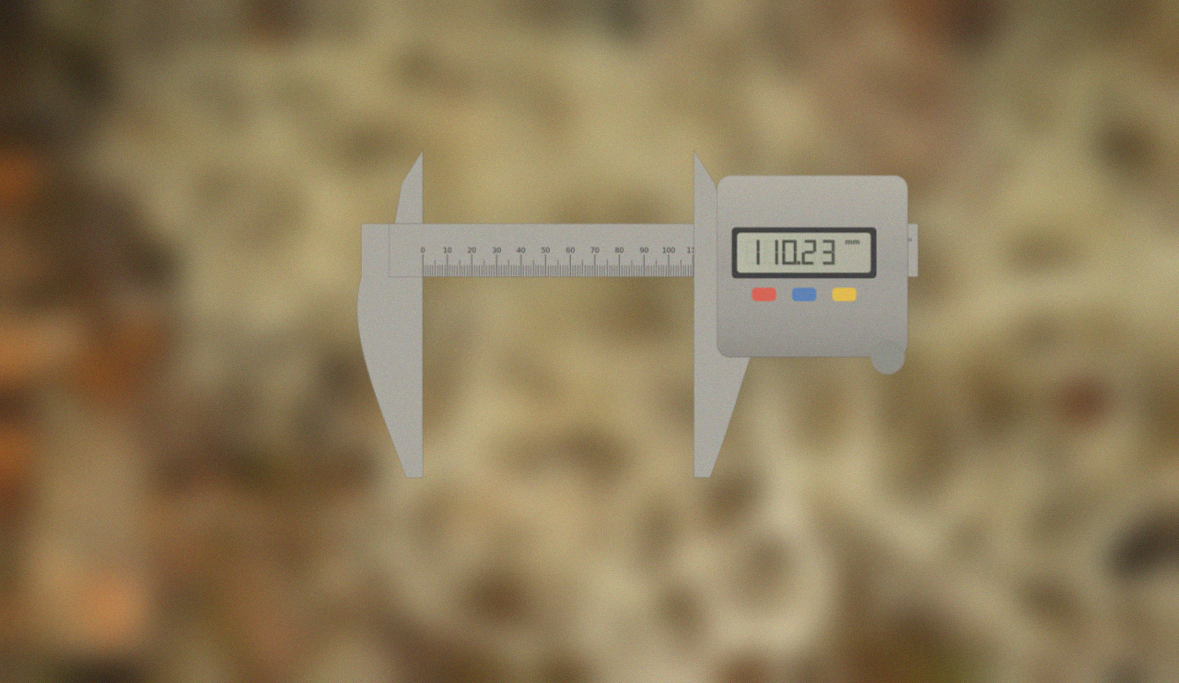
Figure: 110.23 mm
